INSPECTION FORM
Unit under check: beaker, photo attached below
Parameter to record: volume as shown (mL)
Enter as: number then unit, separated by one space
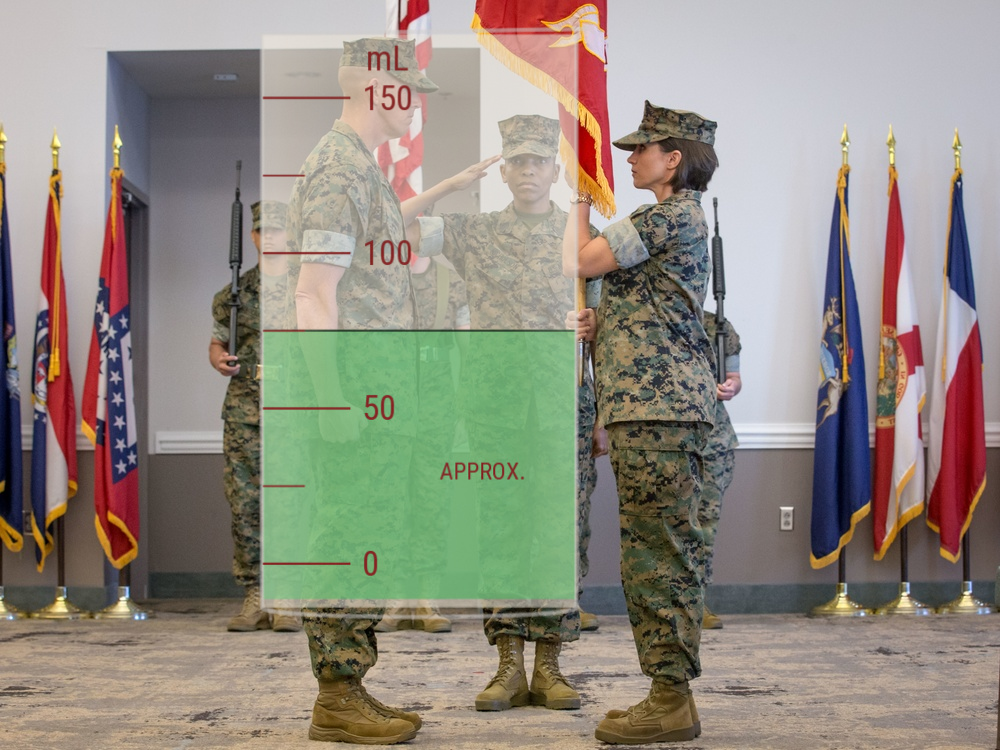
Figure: 75 mL
